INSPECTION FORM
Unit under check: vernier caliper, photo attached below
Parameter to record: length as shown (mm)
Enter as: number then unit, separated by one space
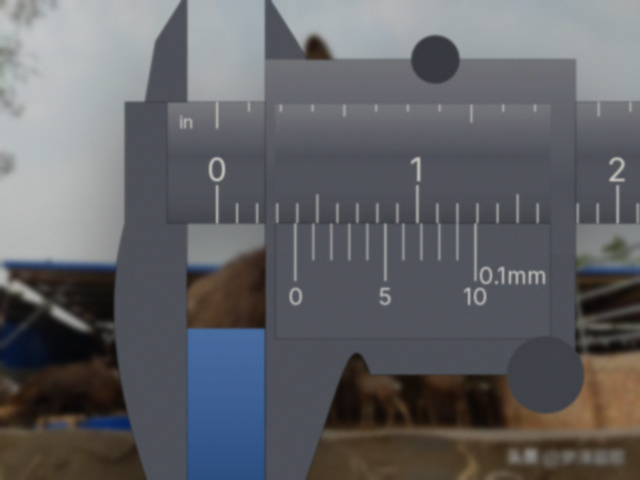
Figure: 3.9 mm
